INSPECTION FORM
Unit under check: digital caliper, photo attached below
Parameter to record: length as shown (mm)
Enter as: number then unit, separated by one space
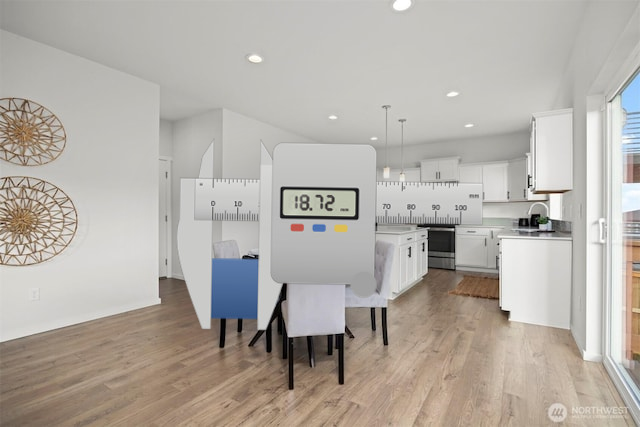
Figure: 18.72 mm
